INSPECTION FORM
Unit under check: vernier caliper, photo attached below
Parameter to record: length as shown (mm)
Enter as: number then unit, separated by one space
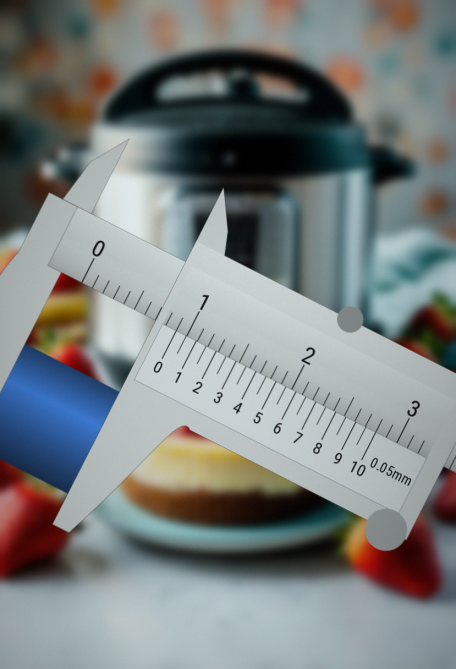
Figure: 9.0 mm
